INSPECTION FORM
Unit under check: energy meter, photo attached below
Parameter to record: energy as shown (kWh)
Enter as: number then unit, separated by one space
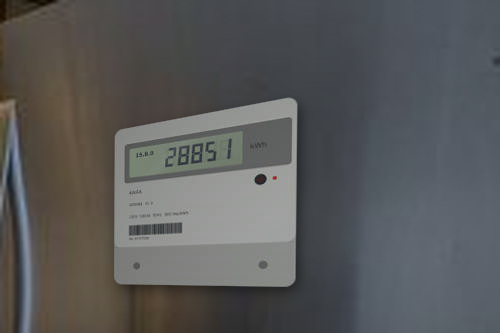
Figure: 28851 kWh
